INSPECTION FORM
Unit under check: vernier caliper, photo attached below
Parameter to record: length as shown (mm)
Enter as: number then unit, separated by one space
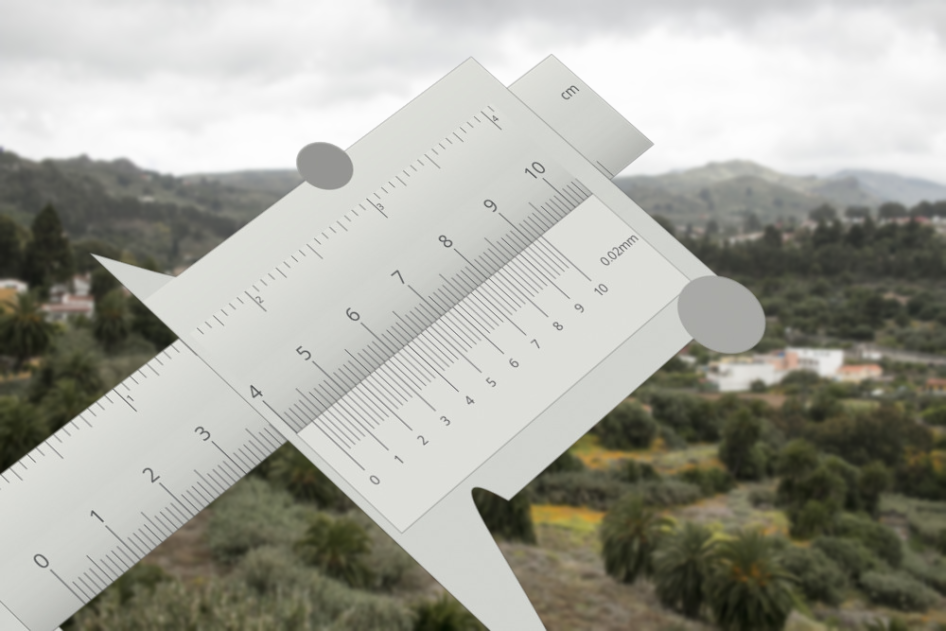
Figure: 43.0 mm
